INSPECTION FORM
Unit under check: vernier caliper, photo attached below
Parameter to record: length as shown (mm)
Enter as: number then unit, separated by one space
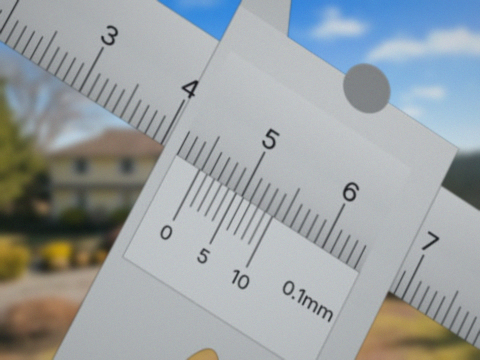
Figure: 44.8 mm
